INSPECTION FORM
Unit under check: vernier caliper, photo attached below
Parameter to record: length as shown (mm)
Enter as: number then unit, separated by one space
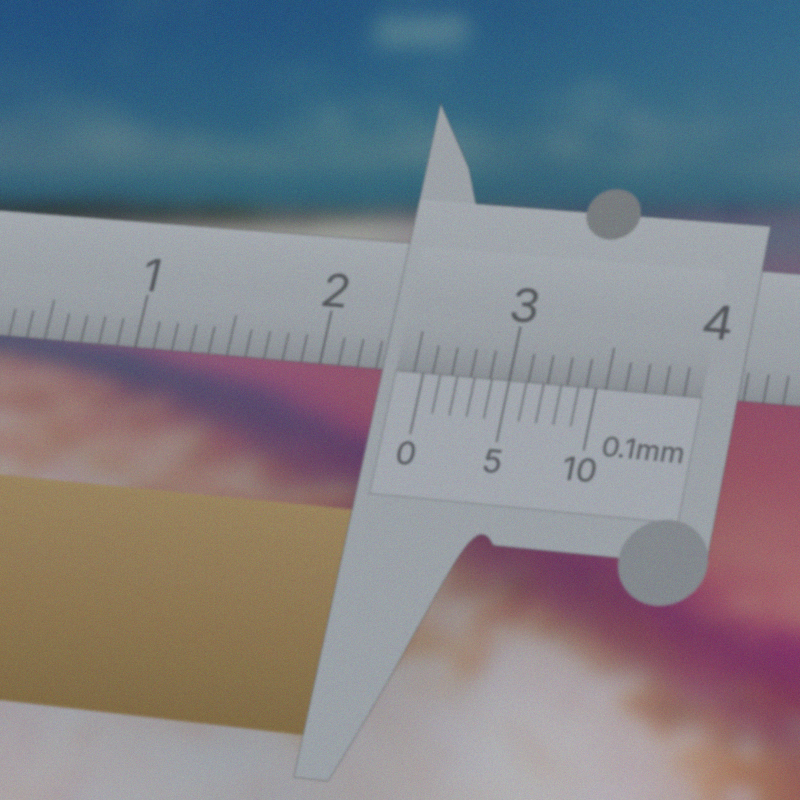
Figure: 25.5 mm
